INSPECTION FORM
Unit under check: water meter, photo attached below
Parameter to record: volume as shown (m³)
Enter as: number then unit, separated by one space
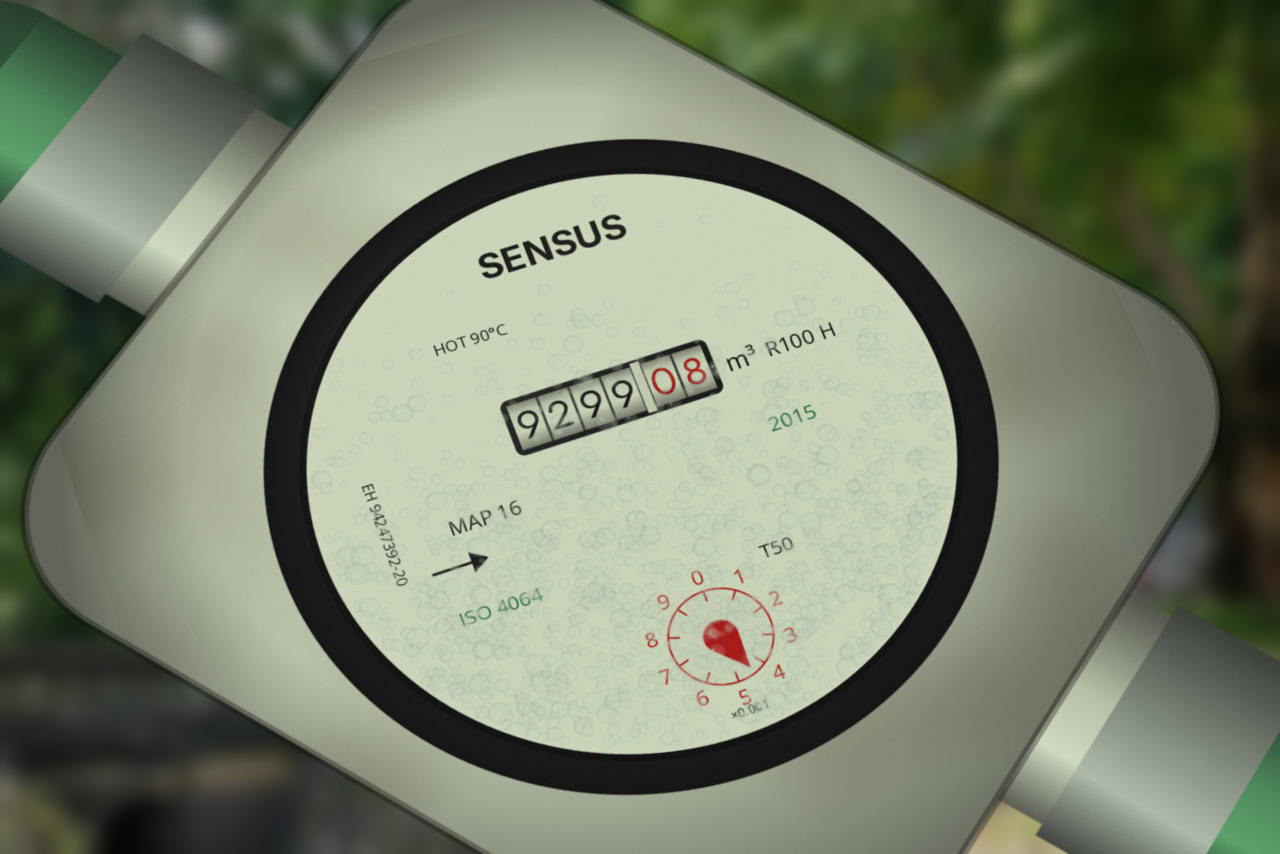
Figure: 9299.084 m³
